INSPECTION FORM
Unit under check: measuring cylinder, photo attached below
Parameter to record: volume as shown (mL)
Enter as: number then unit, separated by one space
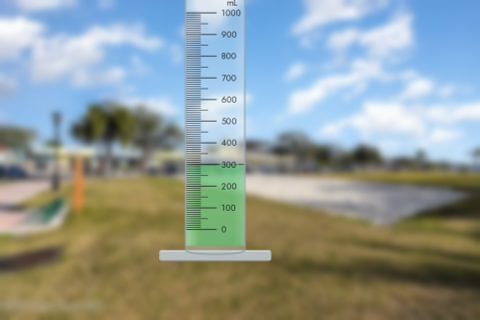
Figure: 300 mL
